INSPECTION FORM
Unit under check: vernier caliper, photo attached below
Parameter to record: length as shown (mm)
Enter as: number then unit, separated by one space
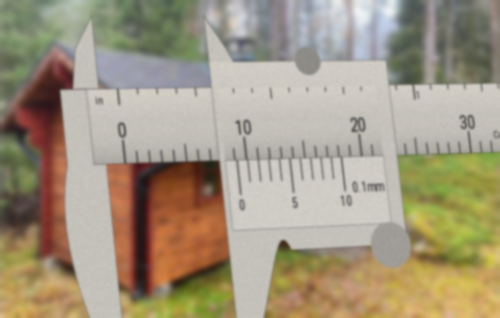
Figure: 9.2 mm
